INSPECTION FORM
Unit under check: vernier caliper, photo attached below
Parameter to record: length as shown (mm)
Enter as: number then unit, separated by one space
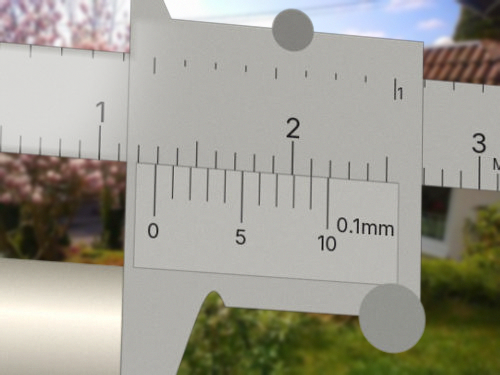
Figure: 12.9 mm
